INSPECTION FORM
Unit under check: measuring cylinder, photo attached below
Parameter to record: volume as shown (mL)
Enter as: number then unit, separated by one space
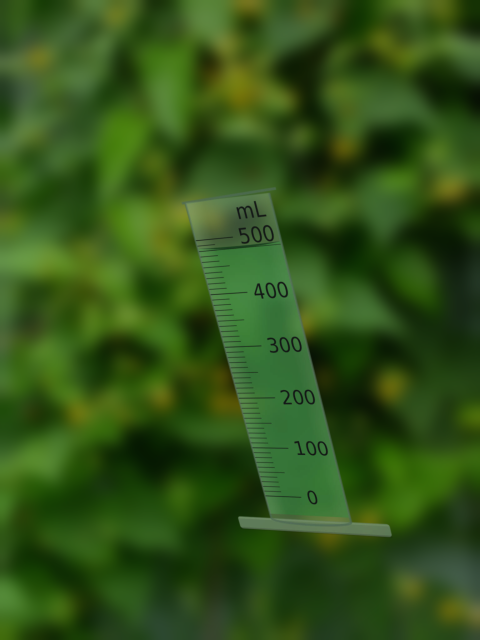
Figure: 480 mL
